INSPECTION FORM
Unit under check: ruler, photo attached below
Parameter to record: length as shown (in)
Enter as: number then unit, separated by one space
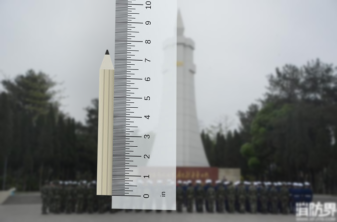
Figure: 7.5 in
